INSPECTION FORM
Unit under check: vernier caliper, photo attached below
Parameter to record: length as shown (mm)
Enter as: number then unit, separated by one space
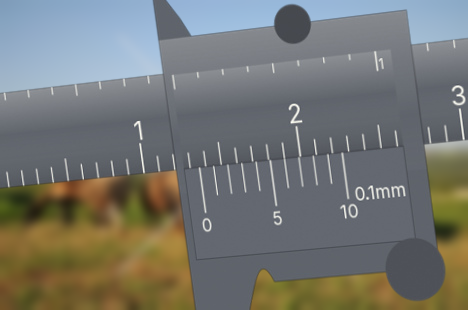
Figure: 13.6 mm
